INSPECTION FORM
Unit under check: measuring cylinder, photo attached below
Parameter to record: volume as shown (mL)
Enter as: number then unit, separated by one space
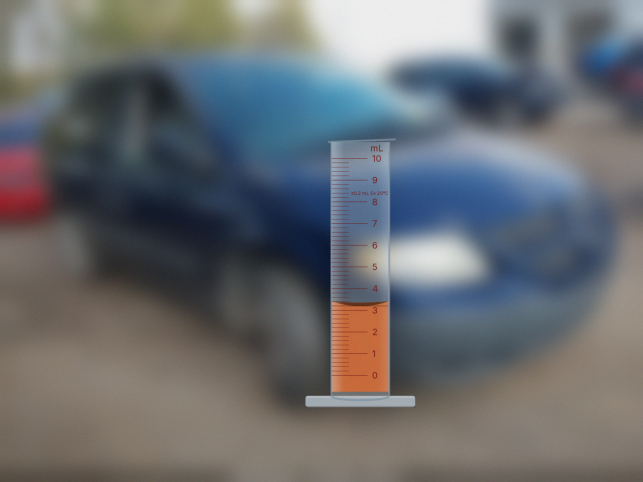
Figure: 3.2 mL
